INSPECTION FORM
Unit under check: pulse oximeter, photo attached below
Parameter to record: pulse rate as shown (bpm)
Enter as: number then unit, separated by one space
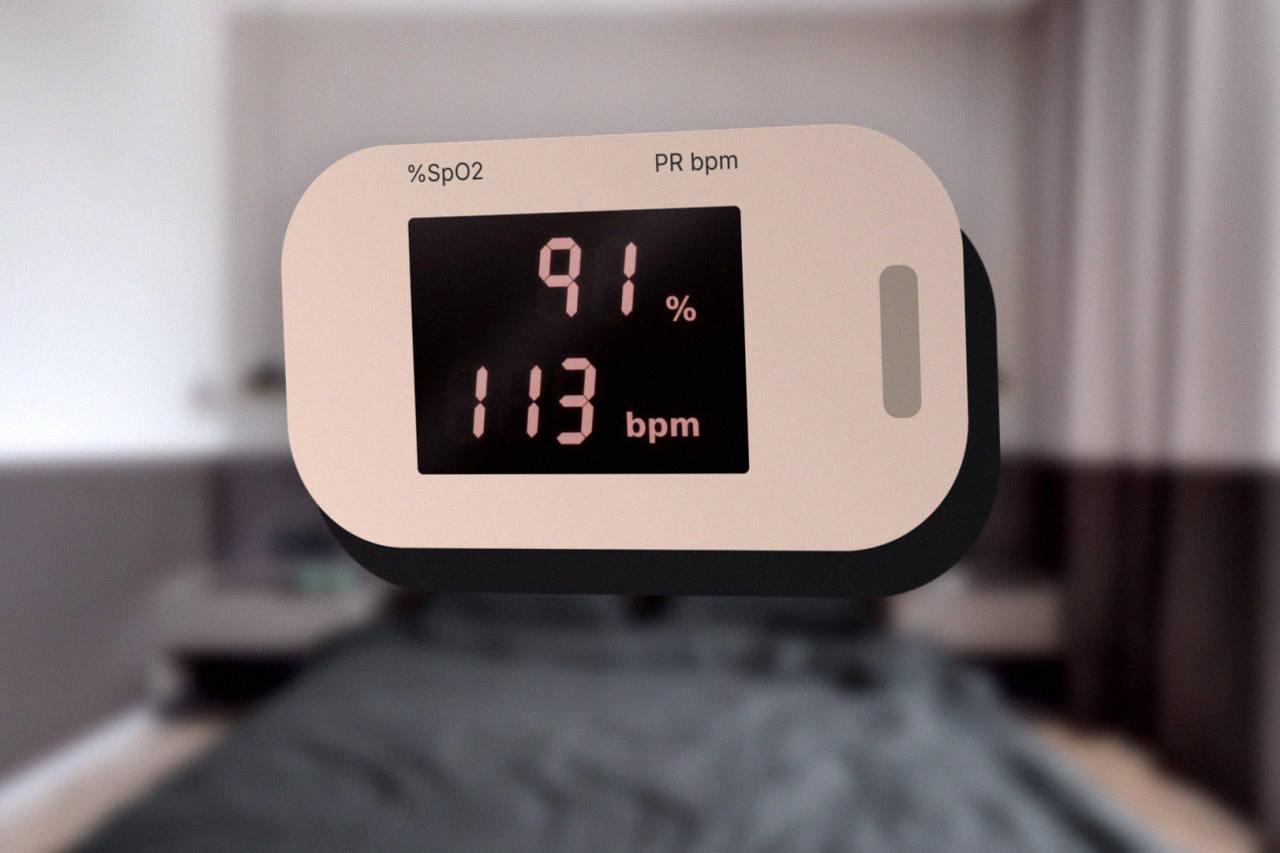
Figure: 113 bpm
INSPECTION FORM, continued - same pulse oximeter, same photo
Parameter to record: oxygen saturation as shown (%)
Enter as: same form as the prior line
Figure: 91 %
